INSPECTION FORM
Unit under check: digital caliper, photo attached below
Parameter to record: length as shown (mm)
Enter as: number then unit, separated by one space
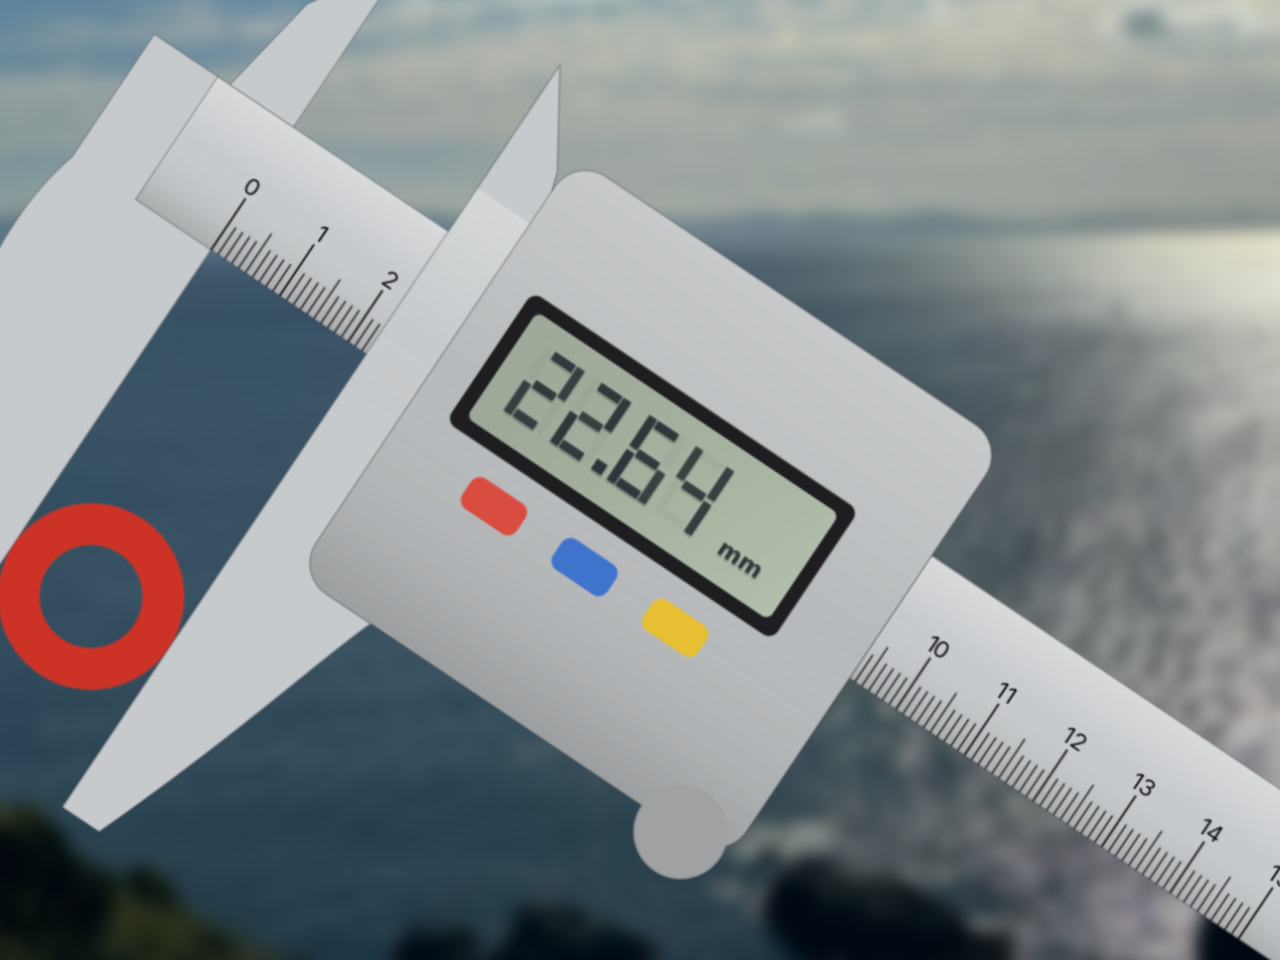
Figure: 22.64 mm
